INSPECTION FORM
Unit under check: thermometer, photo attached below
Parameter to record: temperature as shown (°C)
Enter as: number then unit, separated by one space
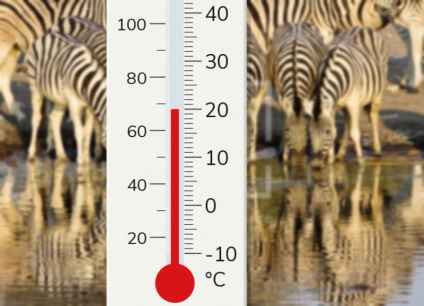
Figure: 20 °C
